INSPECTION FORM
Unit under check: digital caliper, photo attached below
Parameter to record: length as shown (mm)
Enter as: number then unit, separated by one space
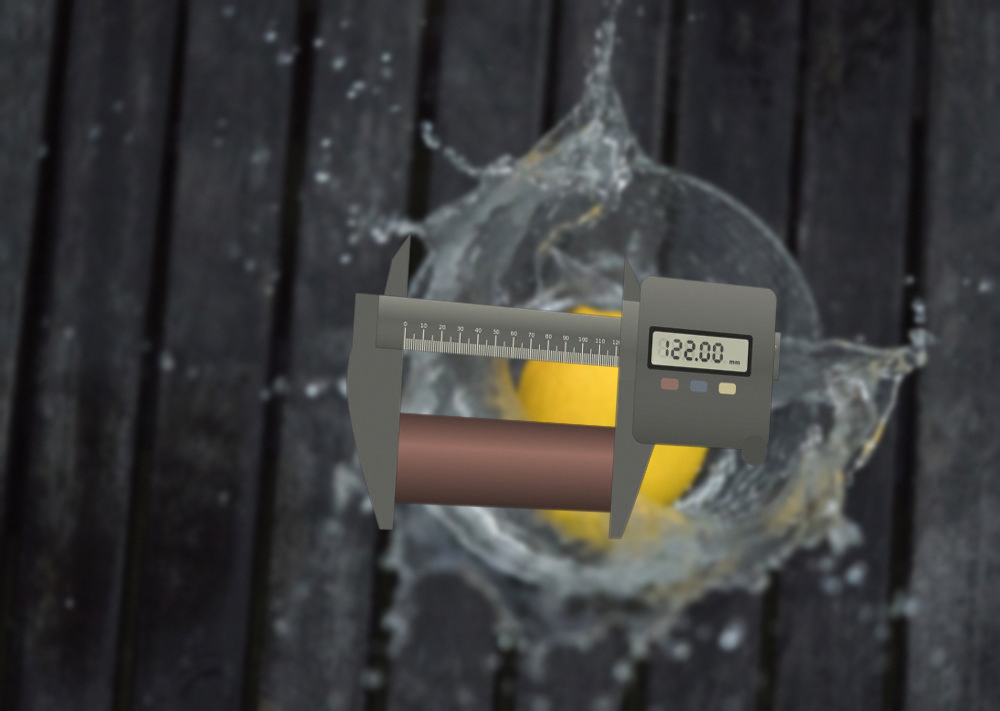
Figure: 122.00 mm
